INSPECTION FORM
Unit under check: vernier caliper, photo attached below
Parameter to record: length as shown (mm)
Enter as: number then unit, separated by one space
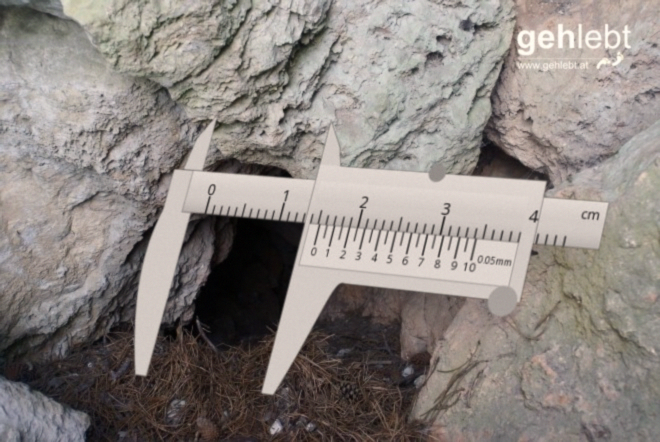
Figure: 15.2 mm
